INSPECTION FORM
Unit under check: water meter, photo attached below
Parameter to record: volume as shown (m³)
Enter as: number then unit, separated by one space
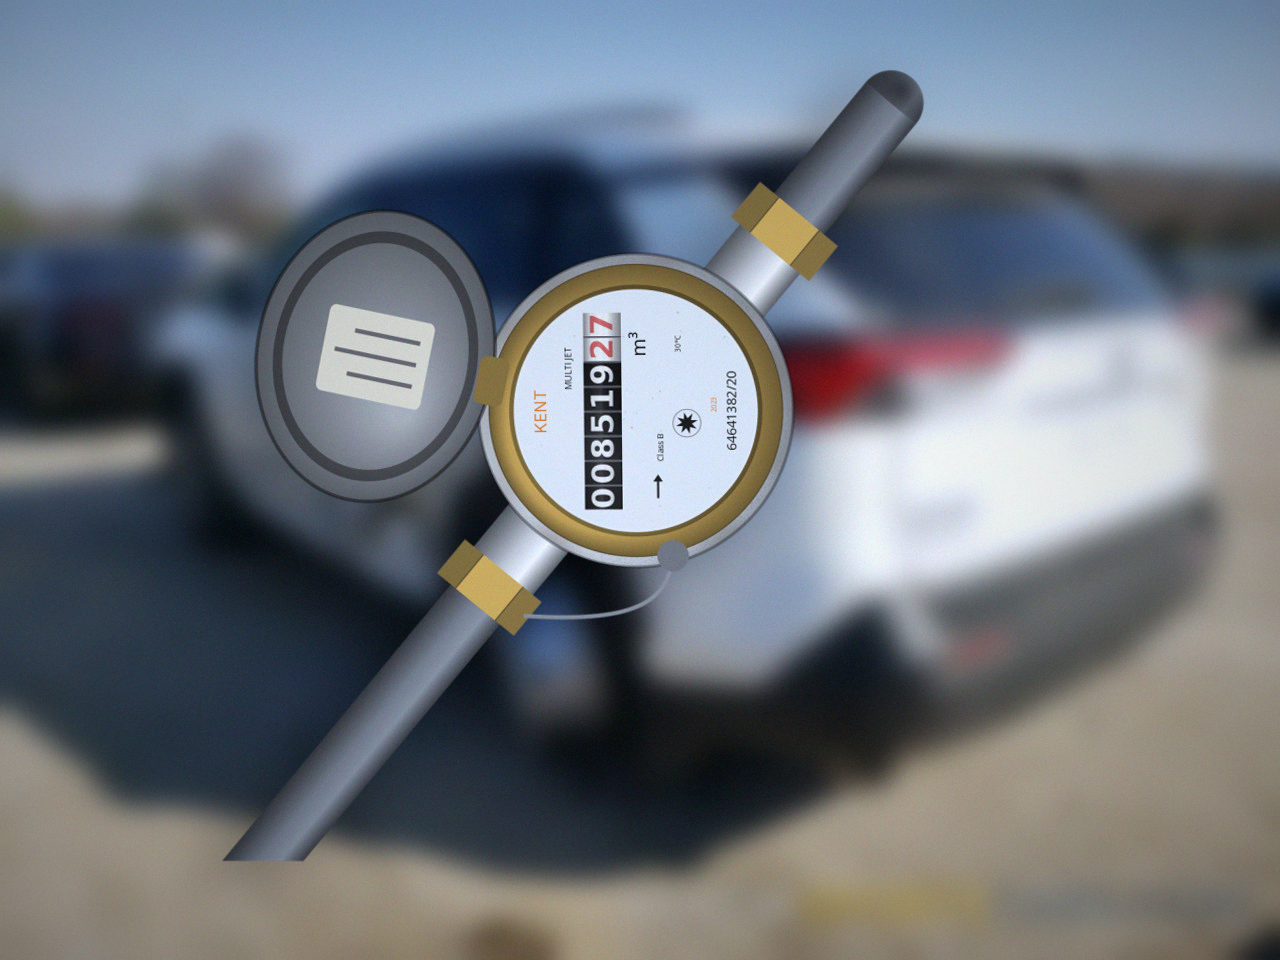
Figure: 8519.27 m³
